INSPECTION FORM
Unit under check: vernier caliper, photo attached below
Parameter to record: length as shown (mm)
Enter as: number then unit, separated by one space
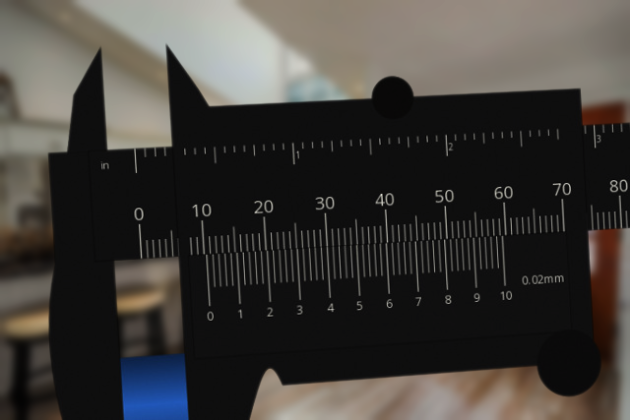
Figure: 10.4 mm
